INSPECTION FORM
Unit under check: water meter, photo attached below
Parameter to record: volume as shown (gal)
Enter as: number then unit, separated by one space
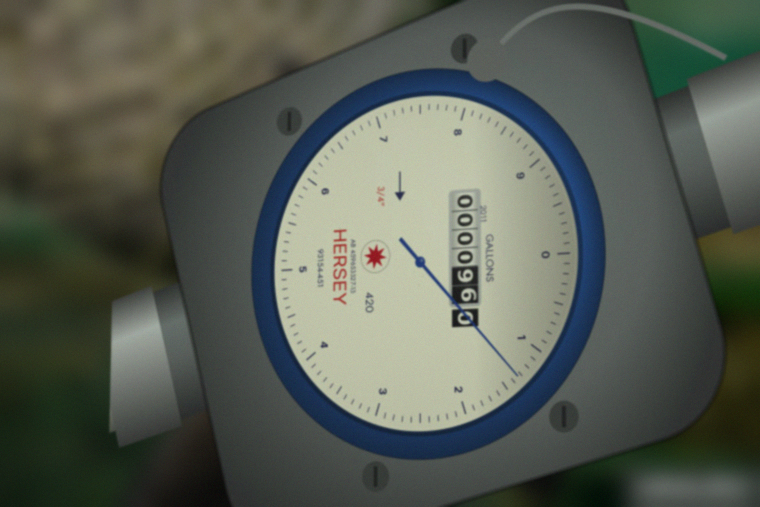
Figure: 961.3 gal
